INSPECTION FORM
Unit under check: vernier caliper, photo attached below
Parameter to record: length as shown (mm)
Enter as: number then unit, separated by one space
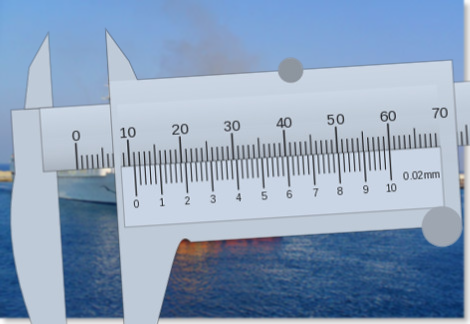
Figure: 11.0 mm
